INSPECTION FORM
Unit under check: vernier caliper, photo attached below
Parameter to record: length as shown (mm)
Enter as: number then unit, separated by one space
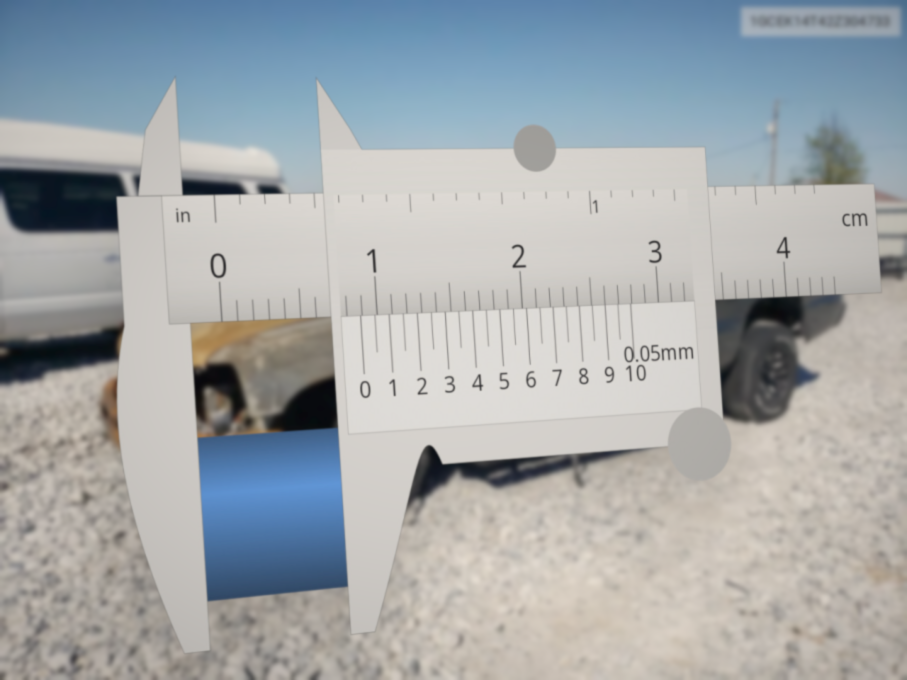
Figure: 8.9 mm
